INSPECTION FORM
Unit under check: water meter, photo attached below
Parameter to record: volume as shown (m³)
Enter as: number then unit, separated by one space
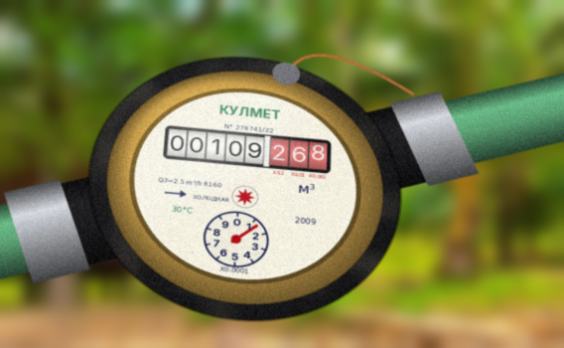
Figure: 109.2681 m³
